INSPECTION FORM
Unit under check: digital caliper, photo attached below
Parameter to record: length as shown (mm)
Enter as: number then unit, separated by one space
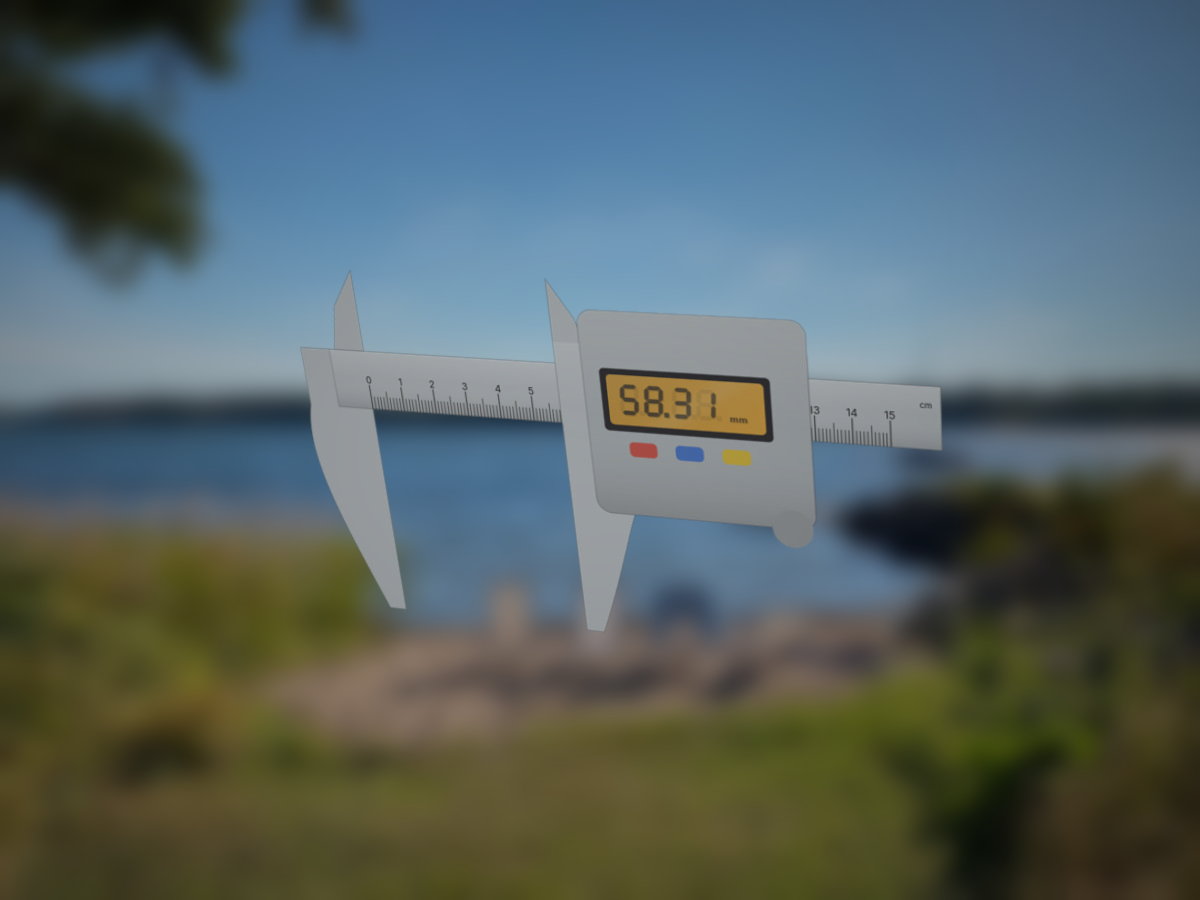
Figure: 58.31 mm
